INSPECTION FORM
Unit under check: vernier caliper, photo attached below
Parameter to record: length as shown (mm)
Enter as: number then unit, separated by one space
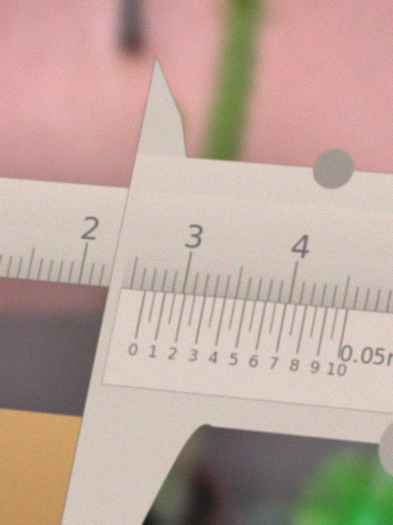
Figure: 26.4 mm
